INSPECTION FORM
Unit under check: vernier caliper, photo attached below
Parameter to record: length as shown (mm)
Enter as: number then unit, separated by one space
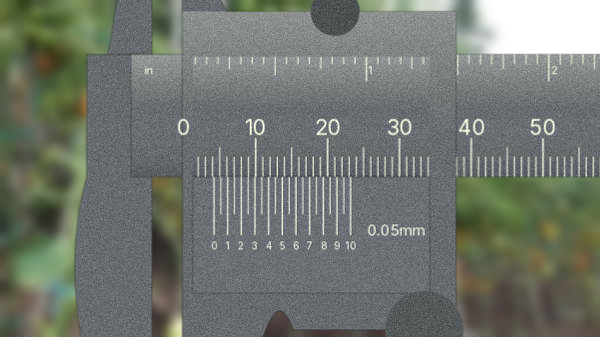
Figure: 4.2 mm
